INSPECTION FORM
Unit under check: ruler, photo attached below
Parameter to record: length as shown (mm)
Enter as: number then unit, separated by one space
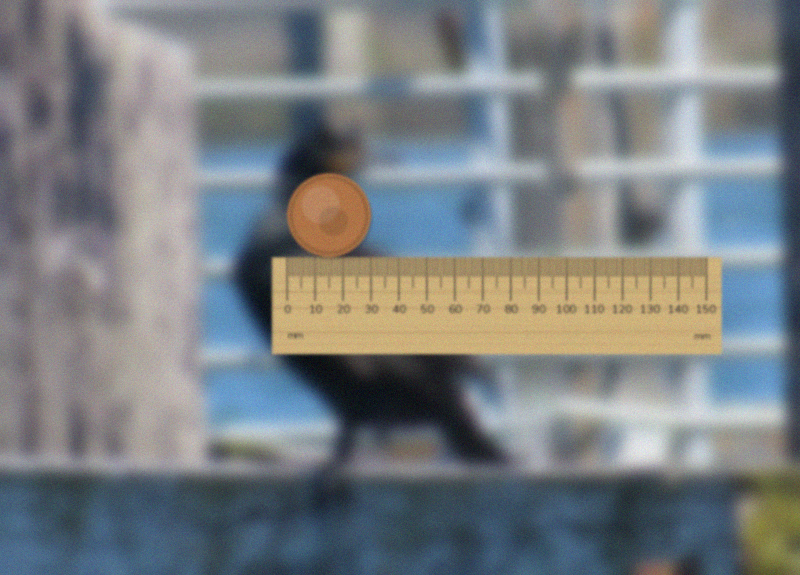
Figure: 30 mm
